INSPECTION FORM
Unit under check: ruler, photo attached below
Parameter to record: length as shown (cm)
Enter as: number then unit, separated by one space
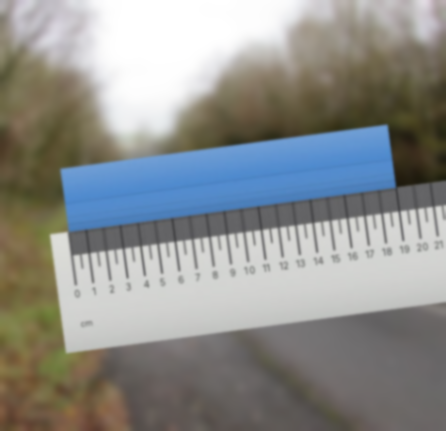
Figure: 19 cm
